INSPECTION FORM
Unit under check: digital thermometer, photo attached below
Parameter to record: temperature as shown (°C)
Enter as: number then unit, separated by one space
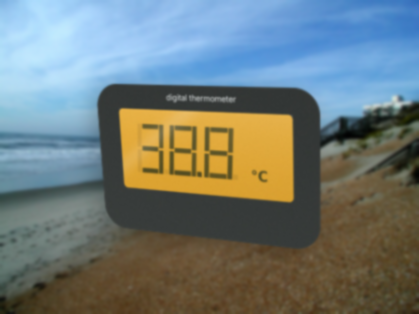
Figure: 38.8 °C
